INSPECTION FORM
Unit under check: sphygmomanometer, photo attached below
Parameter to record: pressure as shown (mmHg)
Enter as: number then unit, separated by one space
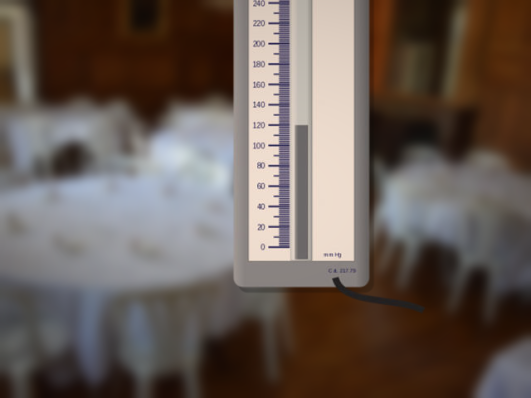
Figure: 120 mmHg
